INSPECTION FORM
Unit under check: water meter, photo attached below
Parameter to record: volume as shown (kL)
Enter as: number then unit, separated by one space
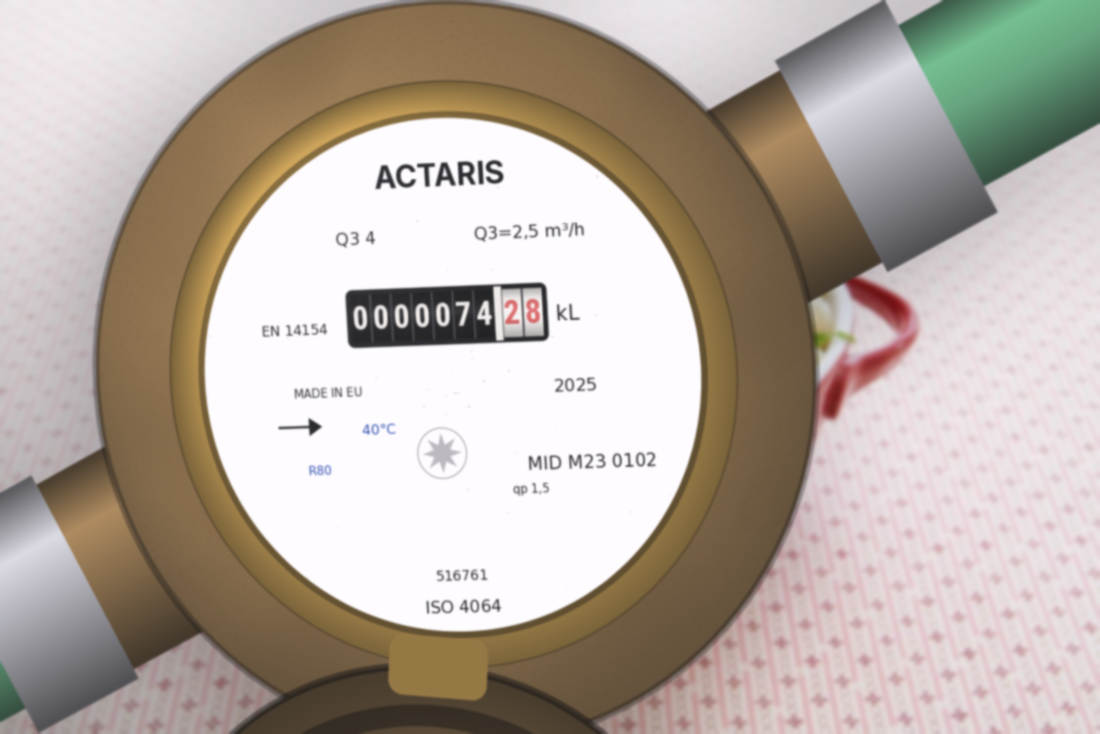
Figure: 74.28 kL
